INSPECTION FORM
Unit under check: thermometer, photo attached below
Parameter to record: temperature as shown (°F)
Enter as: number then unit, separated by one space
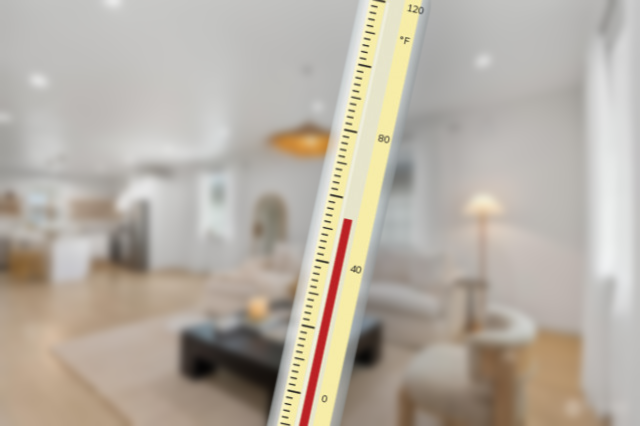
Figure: 54 °F
